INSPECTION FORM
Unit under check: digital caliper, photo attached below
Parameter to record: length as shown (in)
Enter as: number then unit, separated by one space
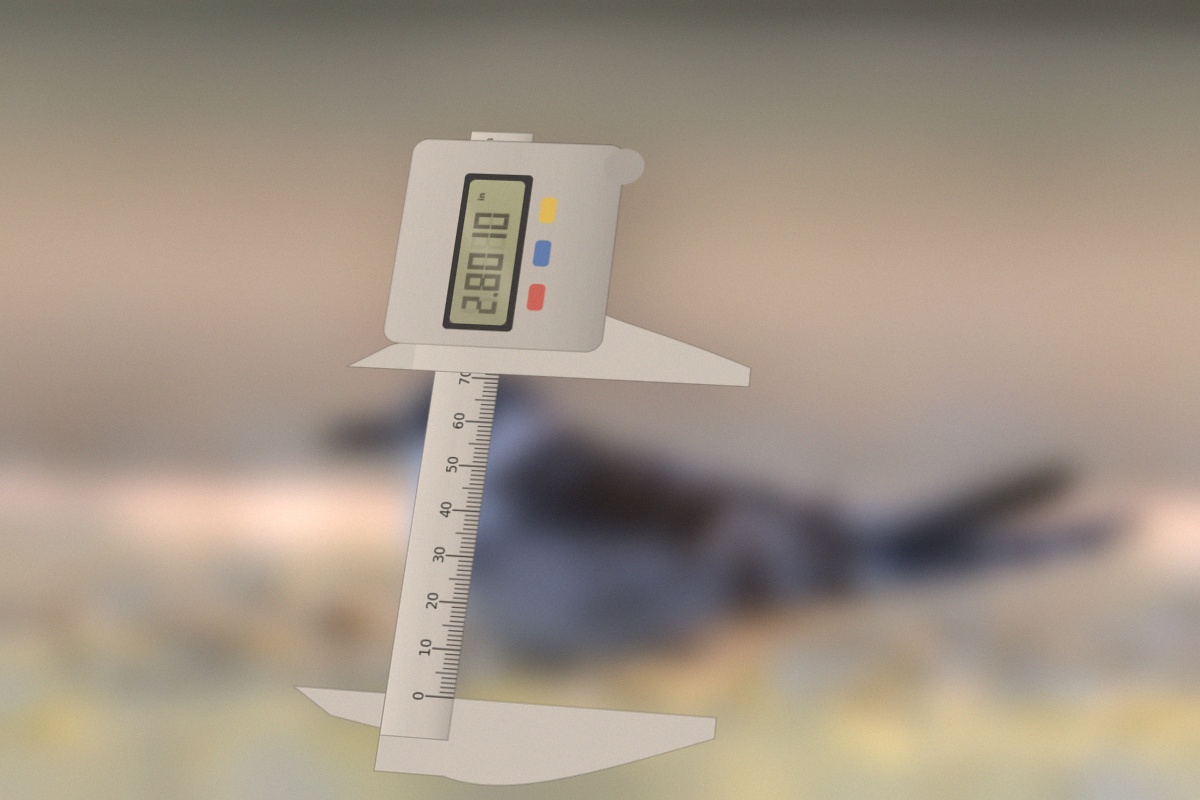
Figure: 2.8010 in
